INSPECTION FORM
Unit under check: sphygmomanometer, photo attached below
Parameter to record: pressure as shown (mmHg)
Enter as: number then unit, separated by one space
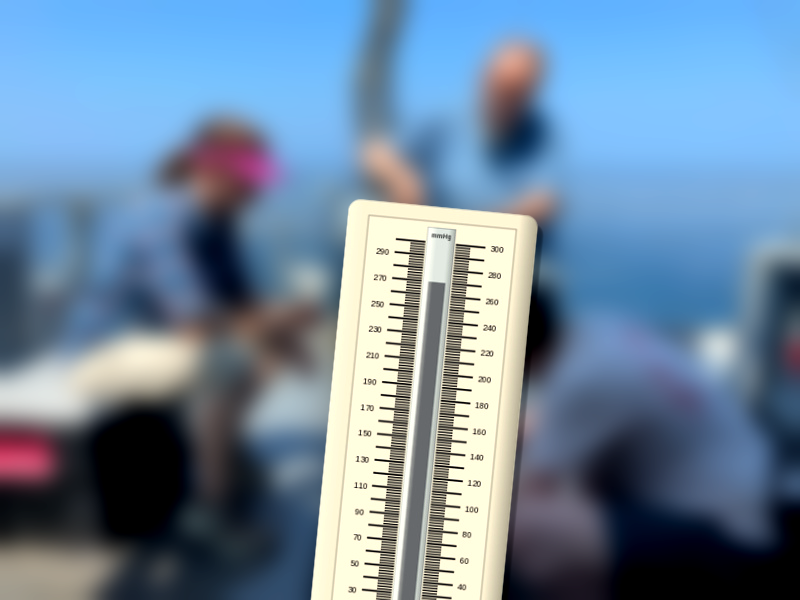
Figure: 270 mmHg
